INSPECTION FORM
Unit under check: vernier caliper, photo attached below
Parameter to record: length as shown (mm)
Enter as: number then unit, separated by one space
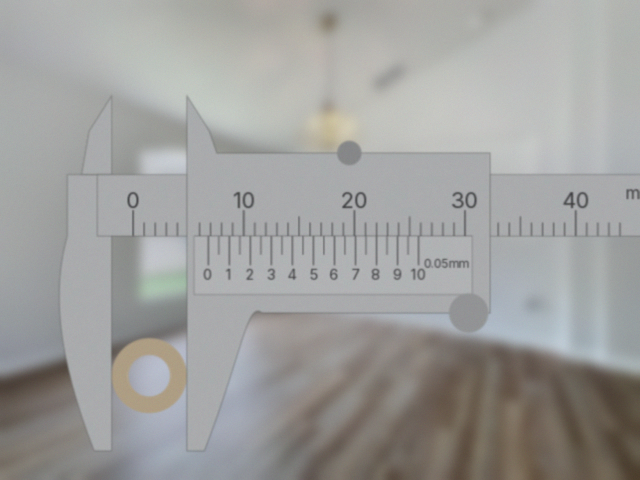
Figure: 6.8 mm
